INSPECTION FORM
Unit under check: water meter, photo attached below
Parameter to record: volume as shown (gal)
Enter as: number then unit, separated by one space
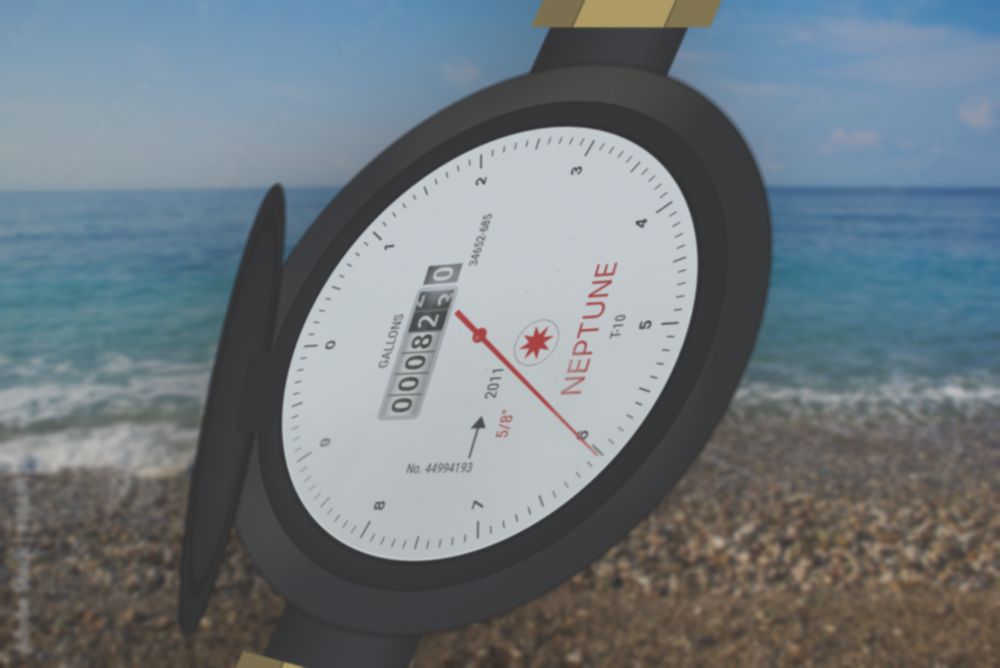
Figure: 8226.0 gal
